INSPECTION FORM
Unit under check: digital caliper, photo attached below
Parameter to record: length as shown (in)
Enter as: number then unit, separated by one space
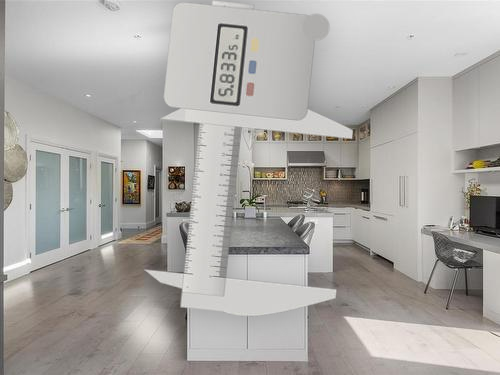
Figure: 5.8335 in
